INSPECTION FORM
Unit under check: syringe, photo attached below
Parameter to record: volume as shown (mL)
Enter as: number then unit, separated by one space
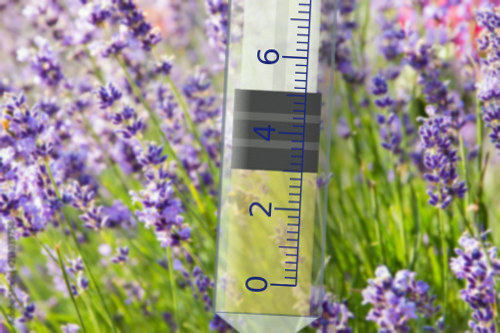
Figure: 3 mL
